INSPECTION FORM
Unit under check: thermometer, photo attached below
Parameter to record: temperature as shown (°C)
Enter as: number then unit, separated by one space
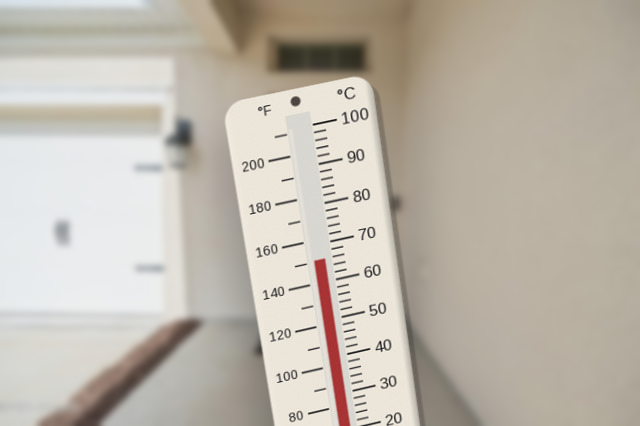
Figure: 66 °C
